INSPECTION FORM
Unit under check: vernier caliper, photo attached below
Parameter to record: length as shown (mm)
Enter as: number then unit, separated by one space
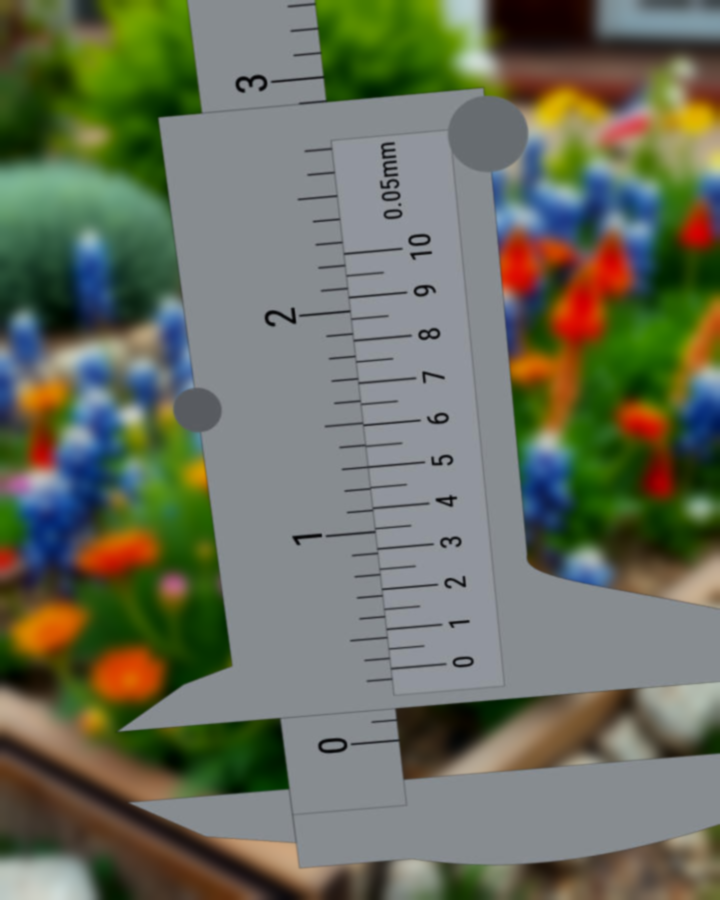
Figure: 3.5 mm
